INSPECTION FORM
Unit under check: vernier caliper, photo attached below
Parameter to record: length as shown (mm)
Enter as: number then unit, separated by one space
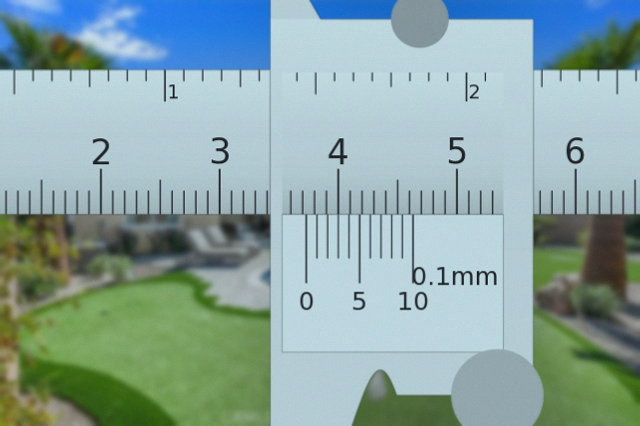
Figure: 37.3 mm
